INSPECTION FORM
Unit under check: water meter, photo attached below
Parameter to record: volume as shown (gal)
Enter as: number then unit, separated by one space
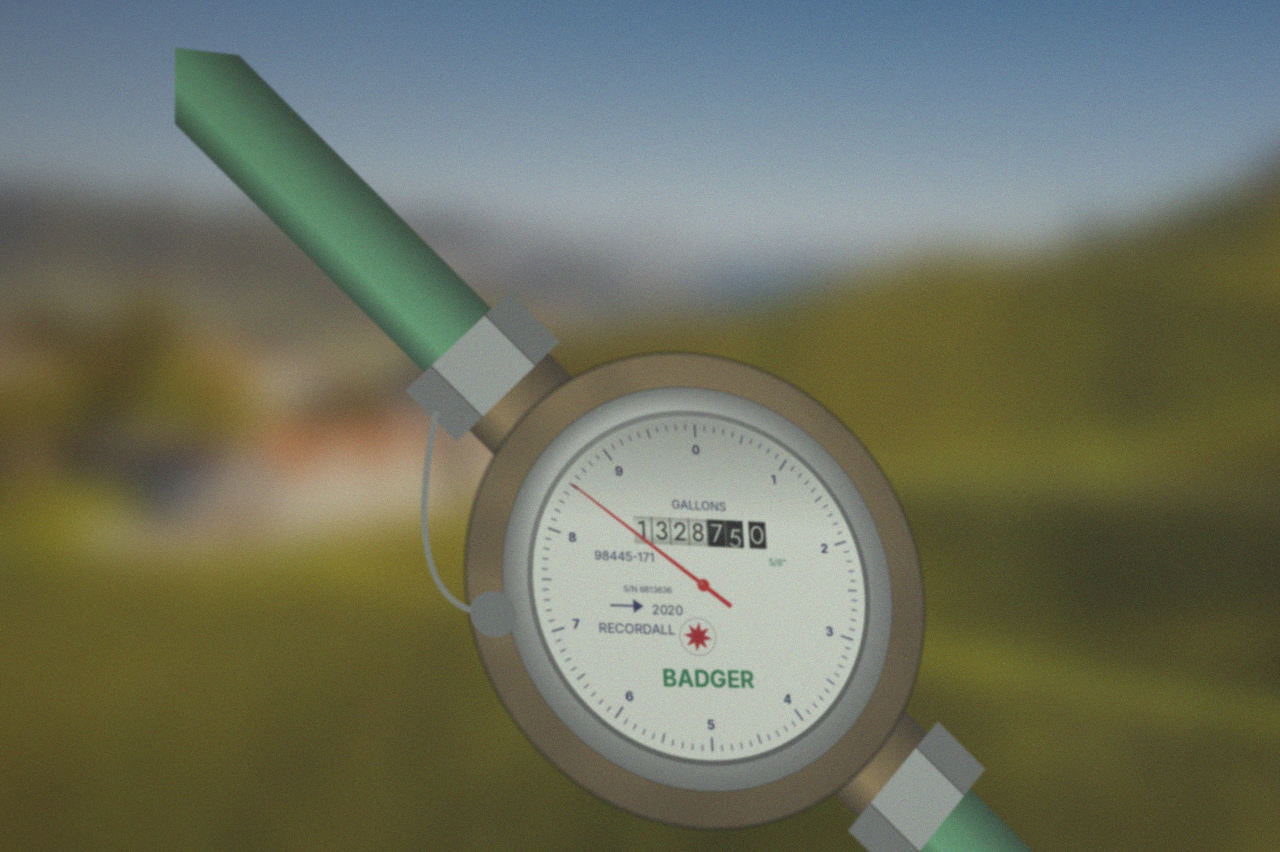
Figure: 1328748.5 gal
